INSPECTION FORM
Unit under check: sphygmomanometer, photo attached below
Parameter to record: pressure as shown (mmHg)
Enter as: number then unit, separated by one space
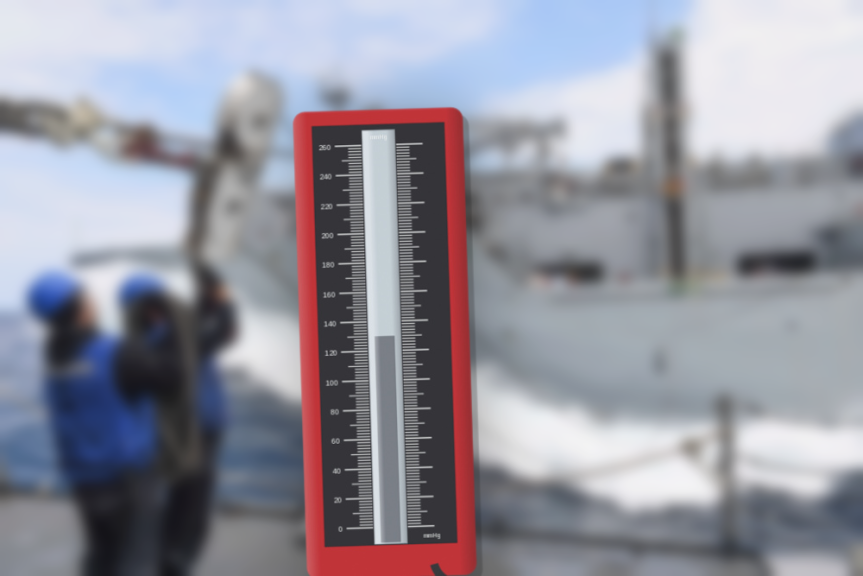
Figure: 130 mmHg
